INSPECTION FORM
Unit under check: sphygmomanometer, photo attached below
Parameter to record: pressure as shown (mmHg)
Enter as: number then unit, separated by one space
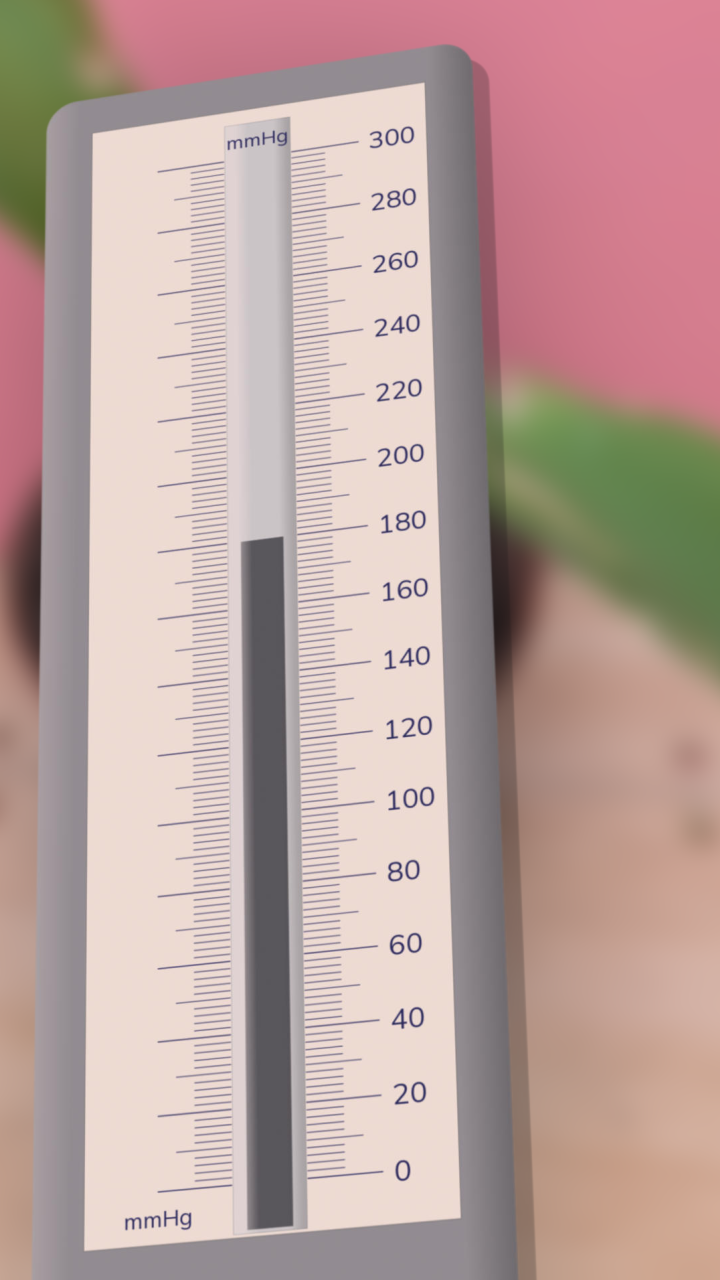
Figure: 180 mmHg
